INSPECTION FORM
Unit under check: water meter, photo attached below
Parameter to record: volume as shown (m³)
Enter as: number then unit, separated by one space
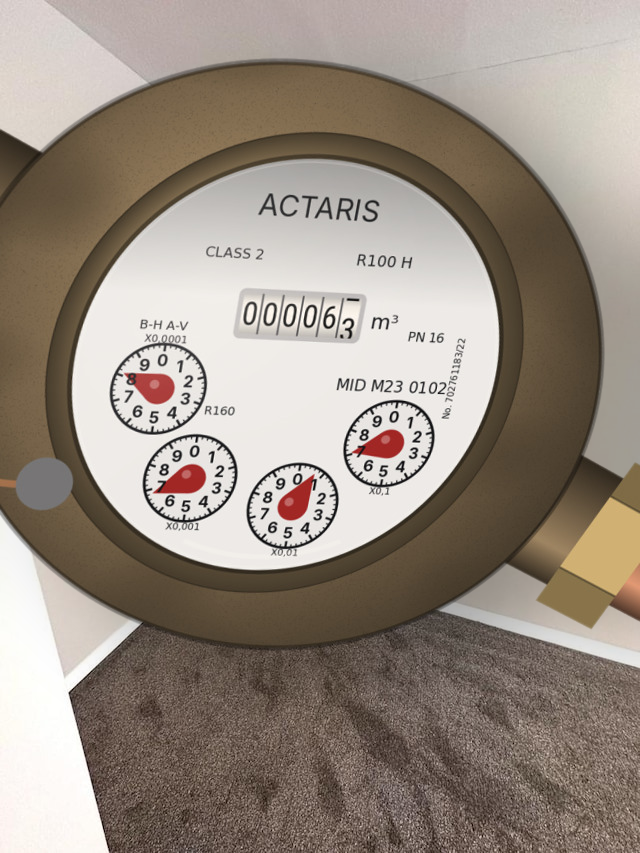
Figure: 62.7068 m³
